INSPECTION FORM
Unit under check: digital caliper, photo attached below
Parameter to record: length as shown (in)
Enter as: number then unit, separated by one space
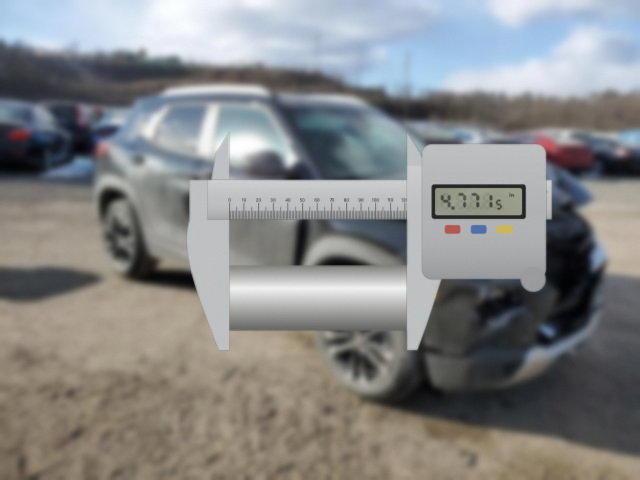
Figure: 4.7715 in
